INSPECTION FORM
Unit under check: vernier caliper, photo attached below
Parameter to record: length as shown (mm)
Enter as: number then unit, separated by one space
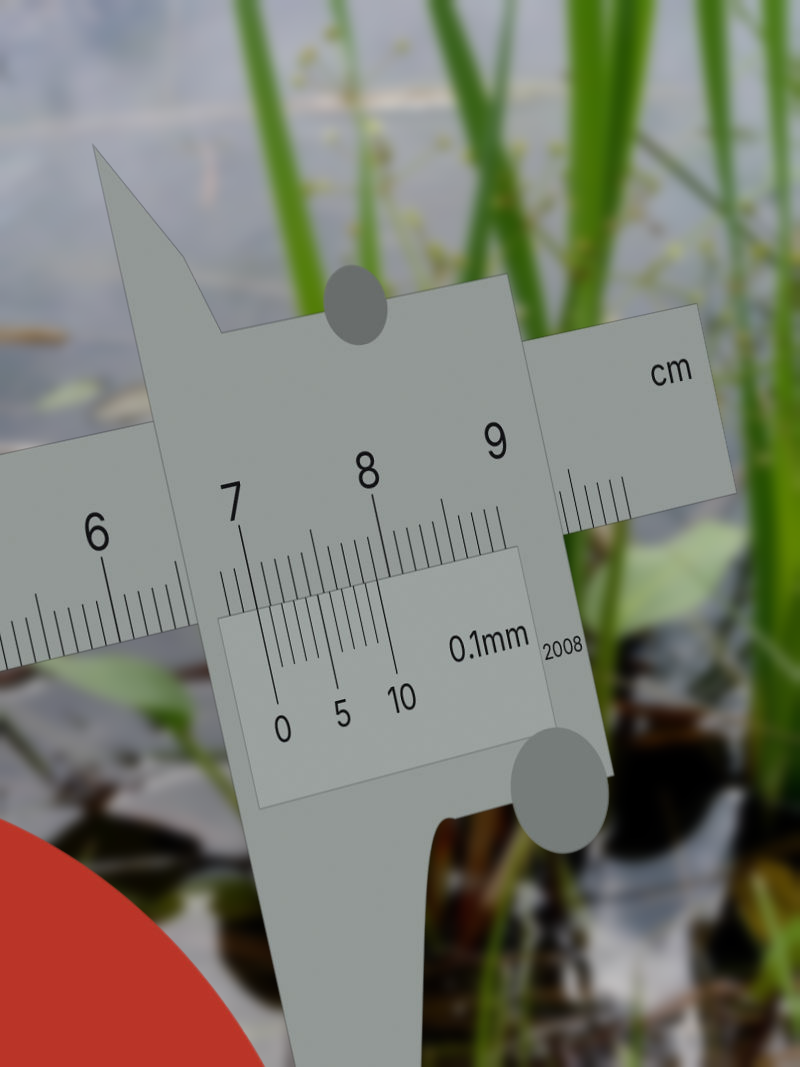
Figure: 70.0 mm
